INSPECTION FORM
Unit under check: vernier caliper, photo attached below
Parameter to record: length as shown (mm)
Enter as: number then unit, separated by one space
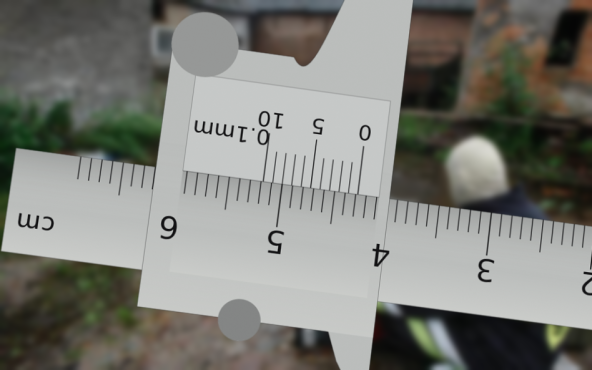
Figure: 42.8 mm
